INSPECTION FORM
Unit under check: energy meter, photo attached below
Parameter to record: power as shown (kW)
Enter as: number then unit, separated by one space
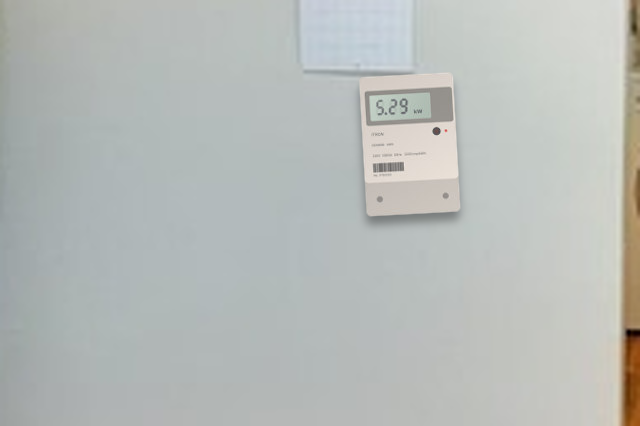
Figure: 5.29 kW
